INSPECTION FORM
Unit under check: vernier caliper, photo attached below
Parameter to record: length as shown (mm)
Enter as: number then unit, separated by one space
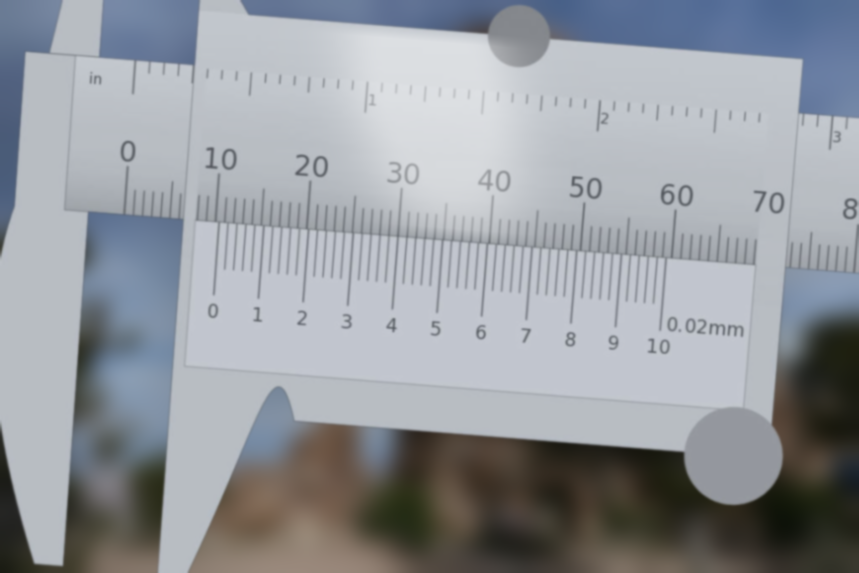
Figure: 10.4 mm
